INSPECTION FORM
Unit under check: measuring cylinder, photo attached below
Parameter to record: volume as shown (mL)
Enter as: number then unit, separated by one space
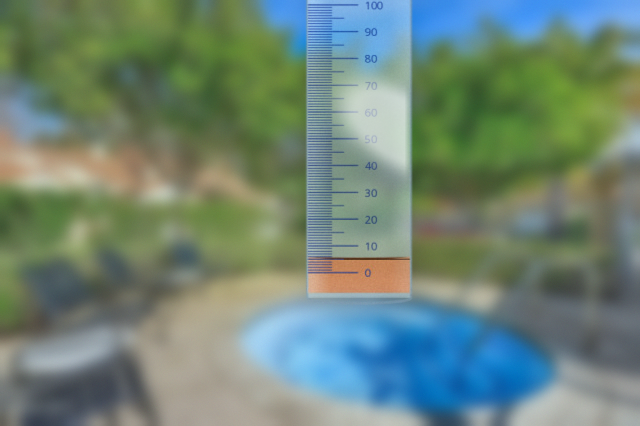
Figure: 5 mL
